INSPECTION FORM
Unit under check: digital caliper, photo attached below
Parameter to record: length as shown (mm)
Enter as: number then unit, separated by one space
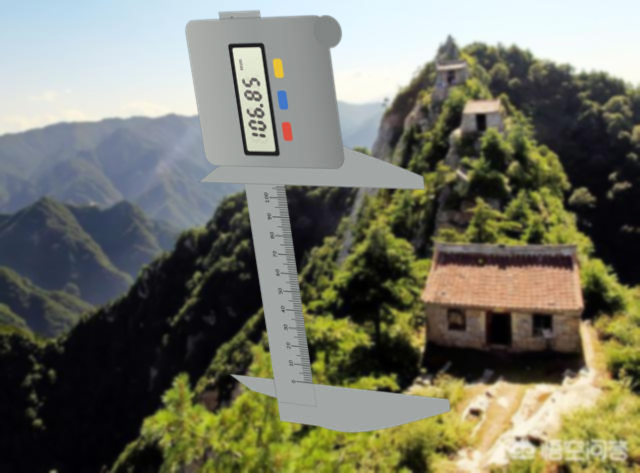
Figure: 106.85 mm
